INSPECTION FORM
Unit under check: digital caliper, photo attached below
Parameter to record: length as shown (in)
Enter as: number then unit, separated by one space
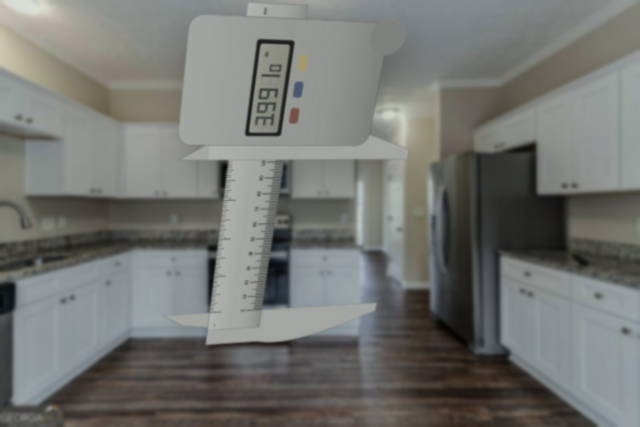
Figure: 3.9910 in
